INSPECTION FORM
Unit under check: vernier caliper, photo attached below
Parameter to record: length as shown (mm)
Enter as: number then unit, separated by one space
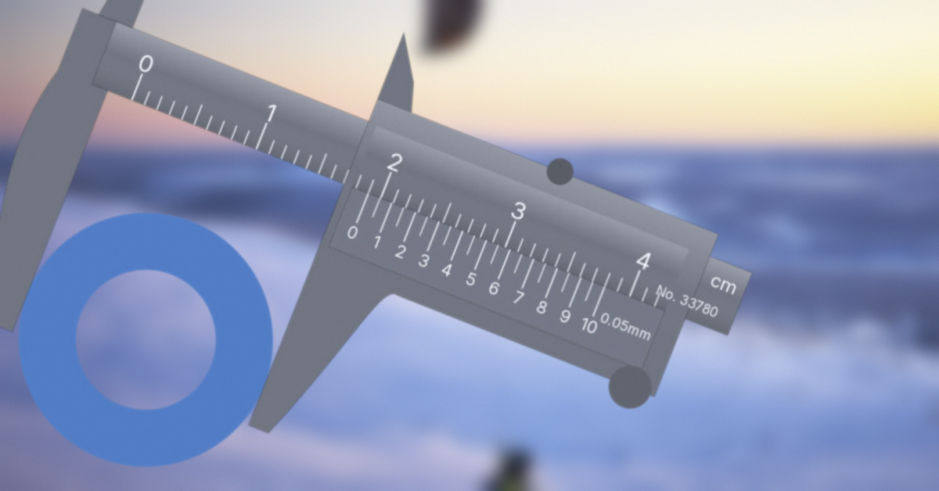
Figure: 19.0 mm
